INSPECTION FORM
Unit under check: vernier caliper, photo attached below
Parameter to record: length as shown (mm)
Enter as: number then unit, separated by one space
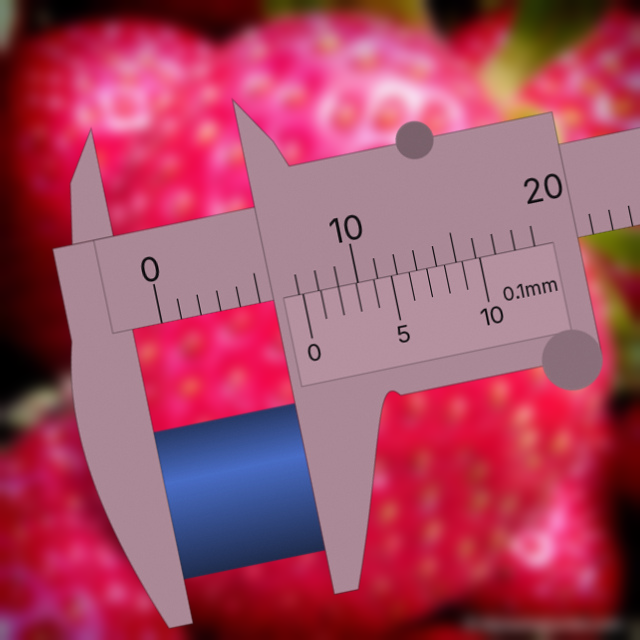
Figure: 7.2 mm
